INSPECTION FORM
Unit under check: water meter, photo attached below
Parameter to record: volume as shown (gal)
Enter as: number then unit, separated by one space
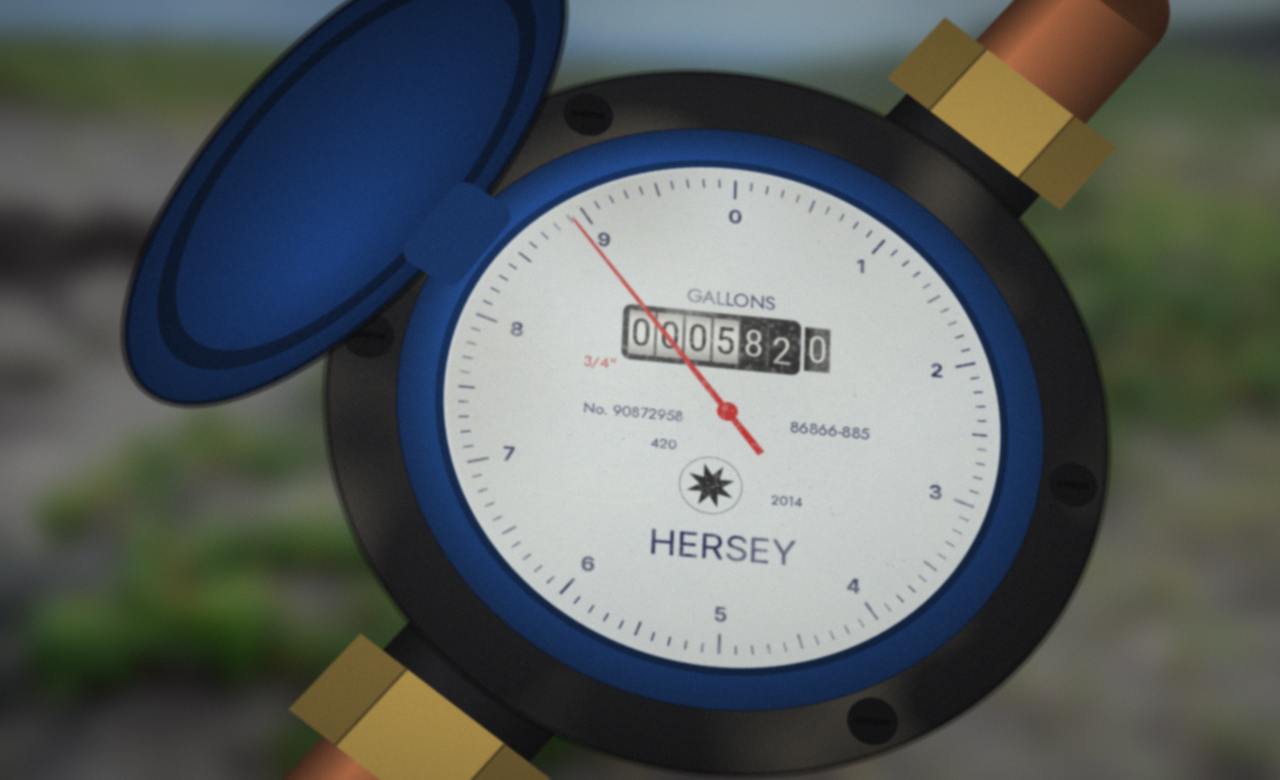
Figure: 5818.9 gal
